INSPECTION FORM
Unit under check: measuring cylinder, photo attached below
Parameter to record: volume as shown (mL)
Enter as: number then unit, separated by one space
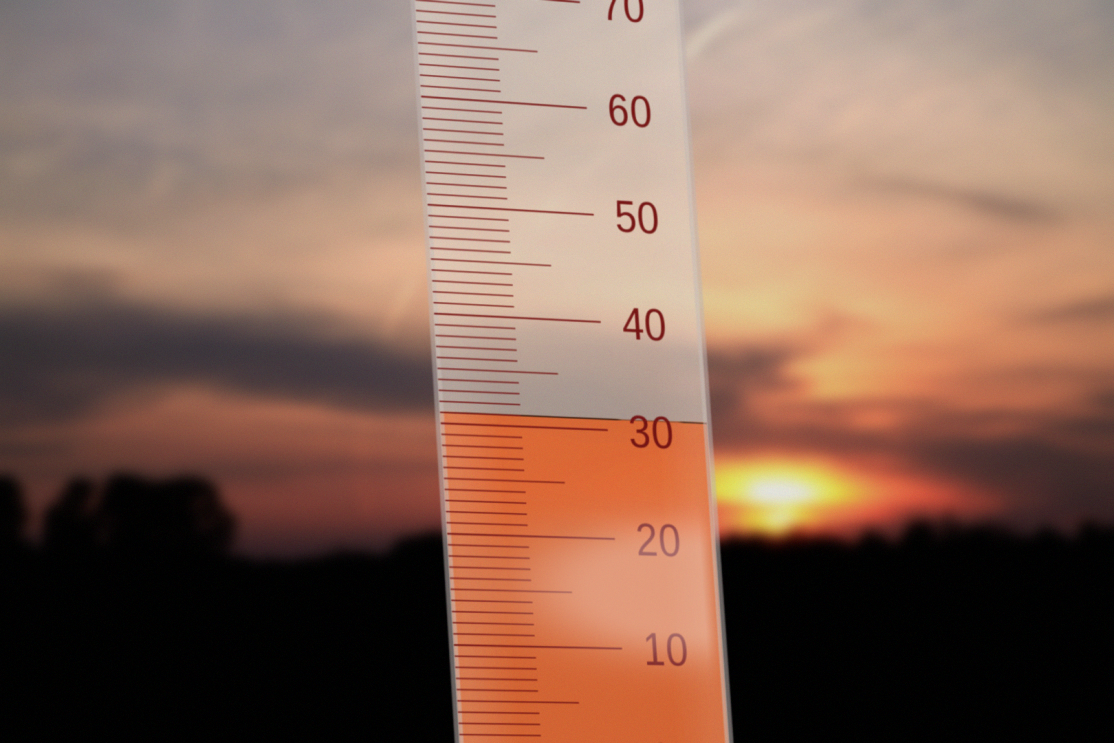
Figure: 31 mL
